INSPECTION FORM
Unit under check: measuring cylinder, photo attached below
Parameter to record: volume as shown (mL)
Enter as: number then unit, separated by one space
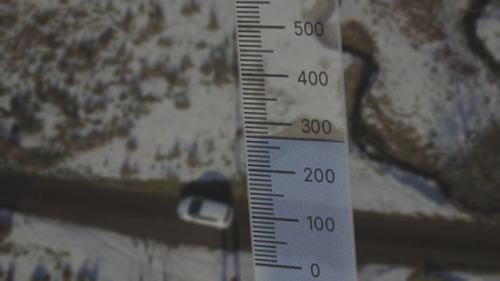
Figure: 270 mL
